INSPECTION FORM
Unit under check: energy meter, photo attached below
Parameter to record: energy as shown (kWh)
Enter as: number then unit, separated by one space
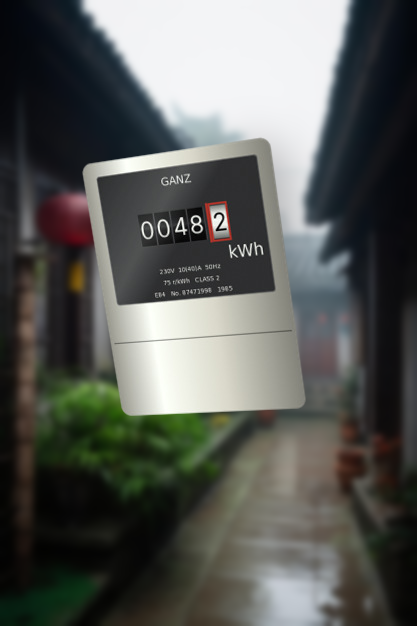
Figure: 48.2 kWh
